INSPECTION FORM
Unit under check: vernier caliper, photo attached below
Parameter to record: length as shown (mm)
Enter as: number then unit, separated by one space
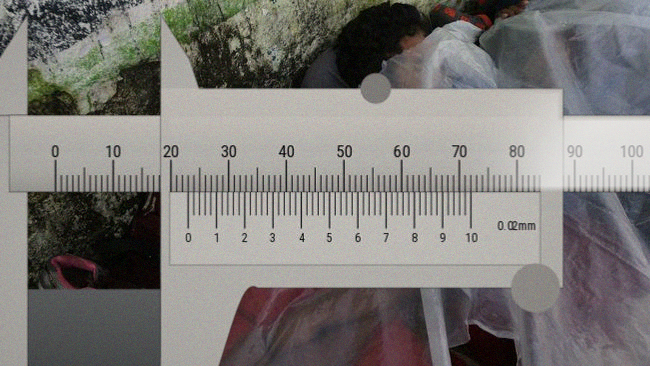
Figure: 23.0 mm
